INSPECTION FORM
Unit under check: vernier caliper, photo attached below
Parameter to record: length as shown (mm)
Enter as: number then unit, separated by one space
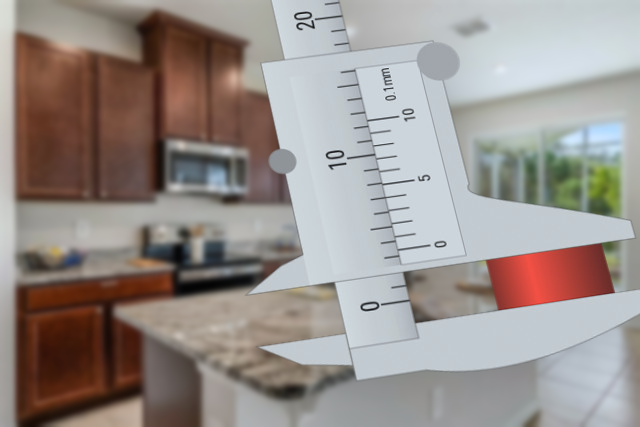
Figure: 3.4 mm
